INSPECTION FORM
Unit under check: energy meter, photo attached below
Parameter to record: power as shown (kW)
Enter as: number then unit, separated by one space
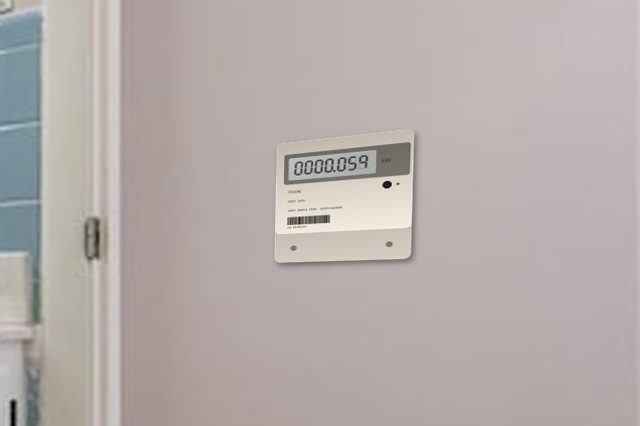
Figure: 0.059 kW
